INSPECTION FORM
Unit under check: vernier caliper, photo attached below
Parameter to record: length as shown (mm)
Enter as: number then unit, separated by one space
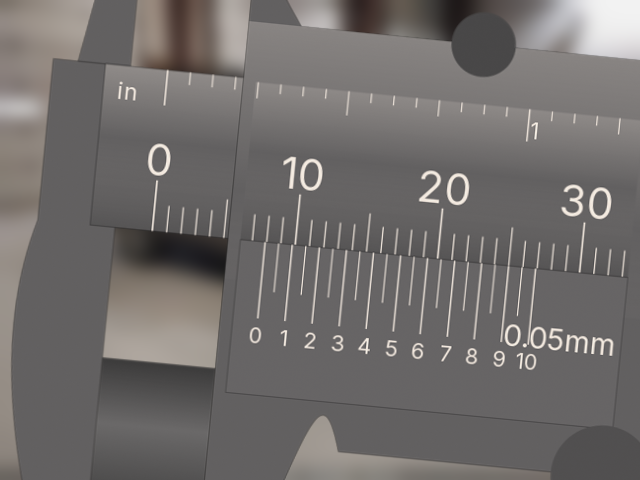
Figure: 7.9 mm
